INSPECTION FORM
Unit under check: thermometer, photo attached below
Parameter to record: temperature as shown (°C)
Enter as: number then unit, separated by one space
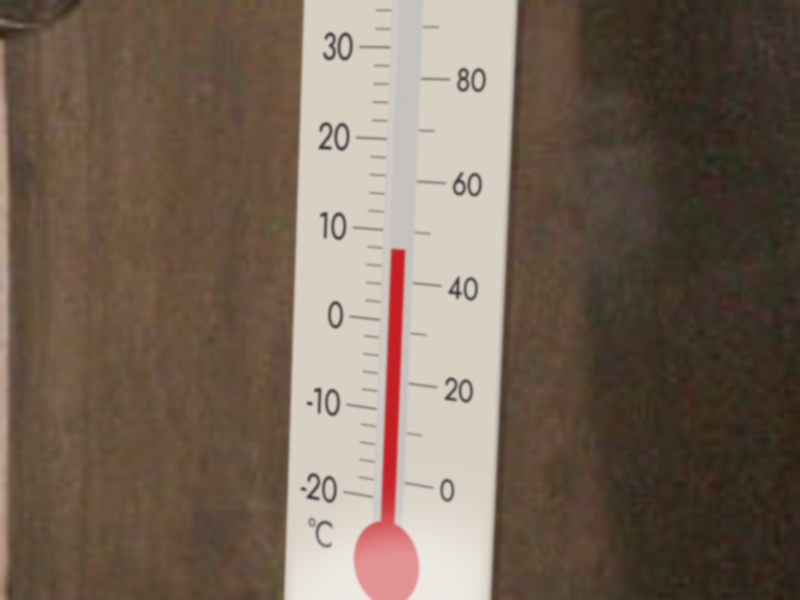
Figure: 8 °C
